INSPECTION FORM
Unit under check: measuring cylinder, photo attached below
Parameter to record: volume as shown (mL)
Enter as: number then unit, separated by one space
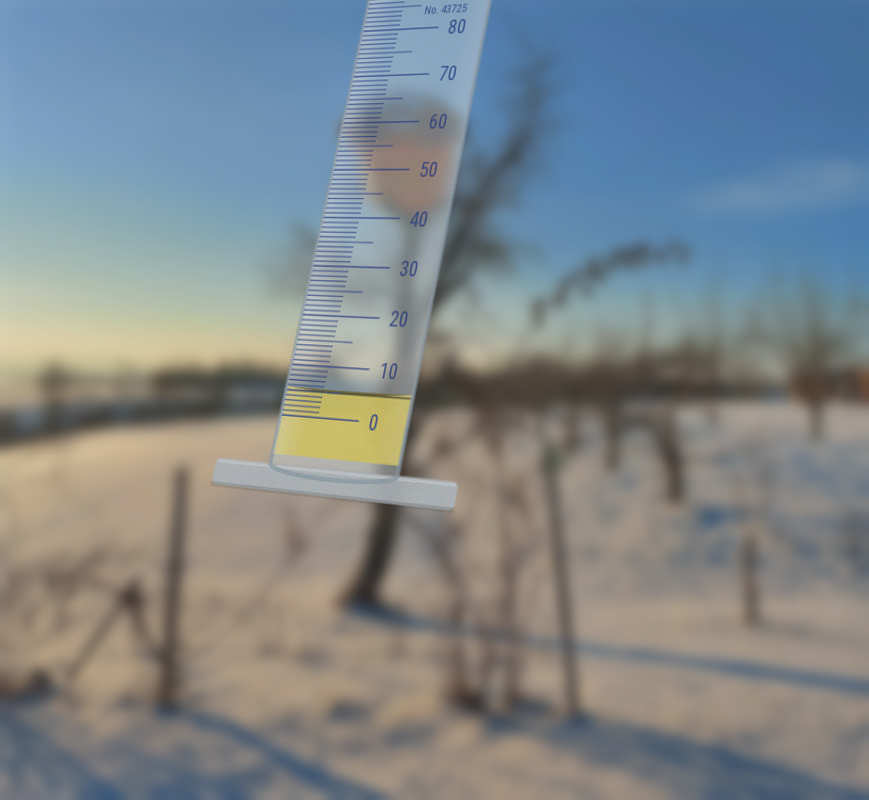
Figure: 5 mL
